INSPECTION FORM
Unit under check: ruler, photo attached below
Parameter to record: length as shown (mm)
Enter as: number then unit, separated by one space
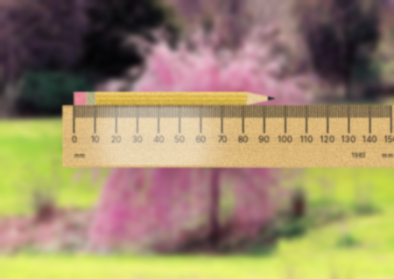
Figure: 95 mm
